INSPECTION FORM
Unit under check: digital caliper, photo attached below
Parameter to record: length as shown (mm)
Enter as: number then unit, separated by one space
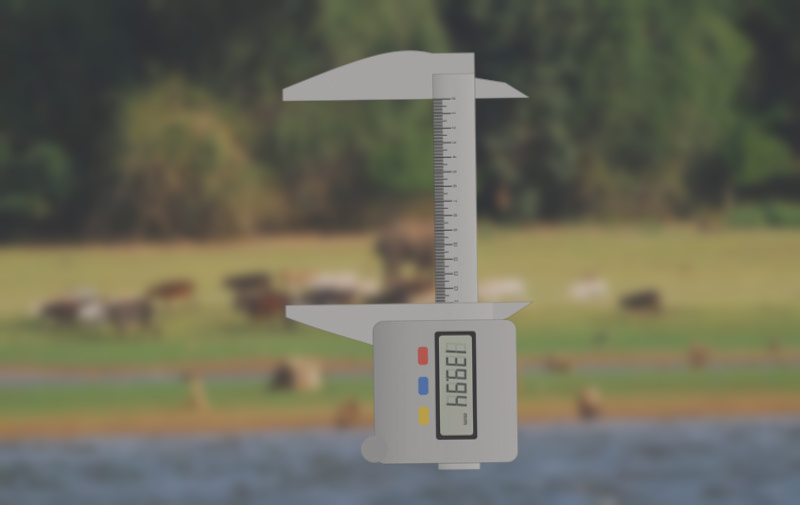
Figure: 139.94 mm
